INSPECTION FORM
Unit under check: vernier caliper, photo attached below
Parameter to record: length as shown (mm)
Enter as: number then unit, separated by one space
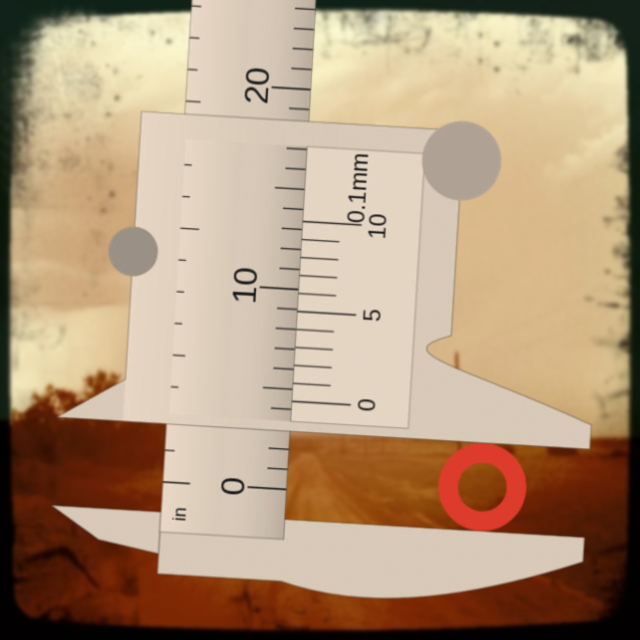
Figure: 4.4 mm
